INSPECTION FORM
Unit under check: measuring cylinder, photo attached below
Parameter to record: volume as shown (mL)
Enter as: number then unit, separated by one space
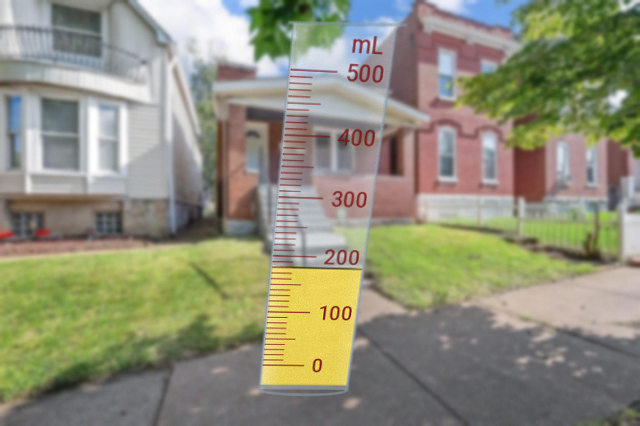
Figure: 180 mL
